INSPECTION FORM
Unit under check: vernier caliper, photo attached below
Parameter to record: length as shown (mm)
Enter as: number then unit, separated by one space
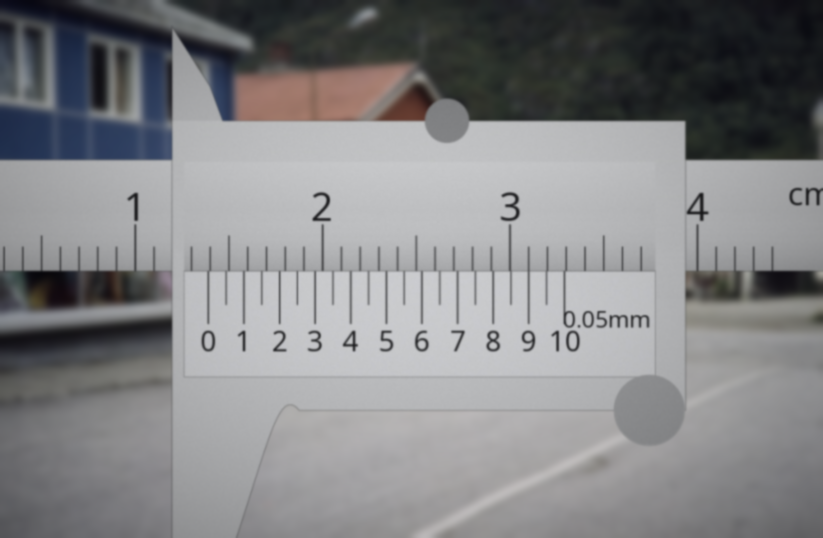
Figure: 13.9 mm
